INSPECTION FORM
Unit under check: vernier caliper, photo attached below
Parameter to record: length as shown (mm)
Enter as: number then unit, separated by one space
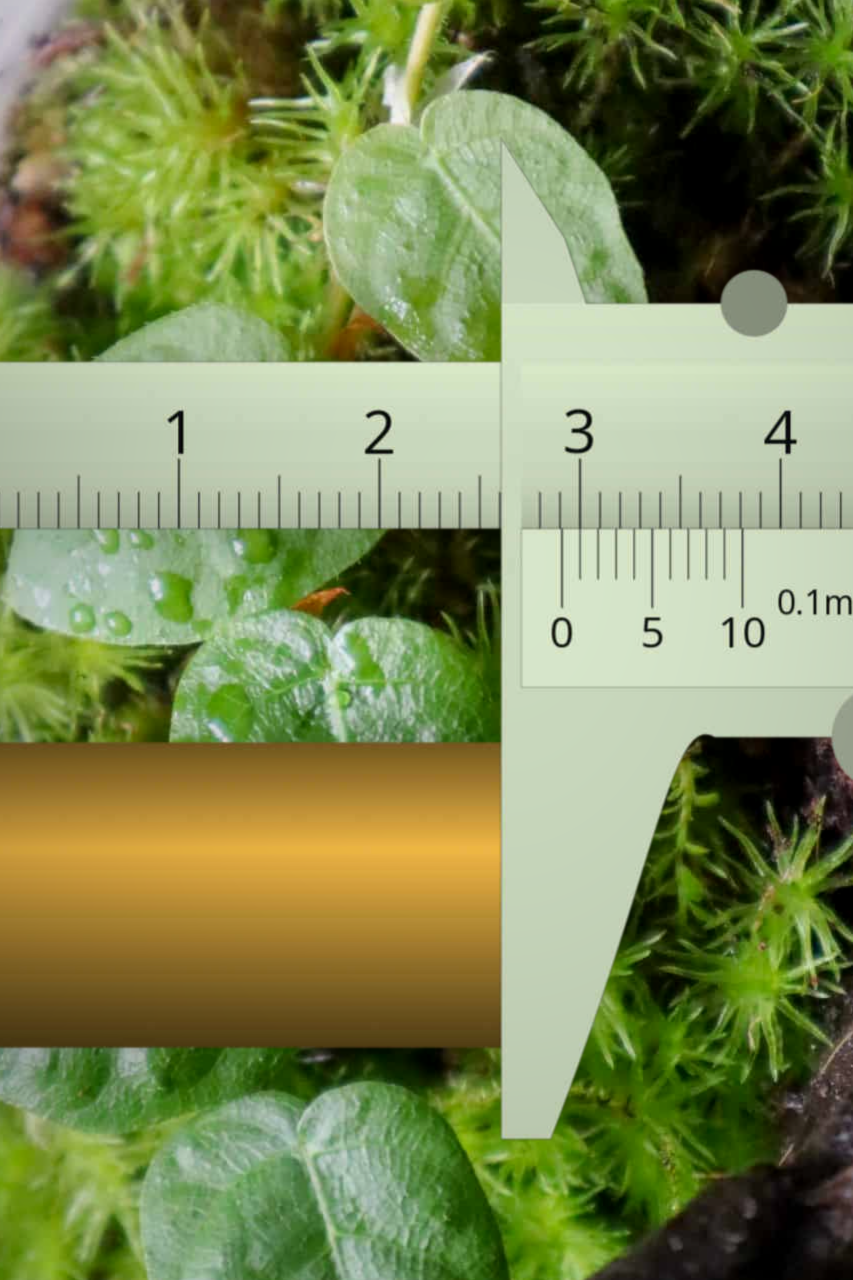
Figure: 29.1 mm
